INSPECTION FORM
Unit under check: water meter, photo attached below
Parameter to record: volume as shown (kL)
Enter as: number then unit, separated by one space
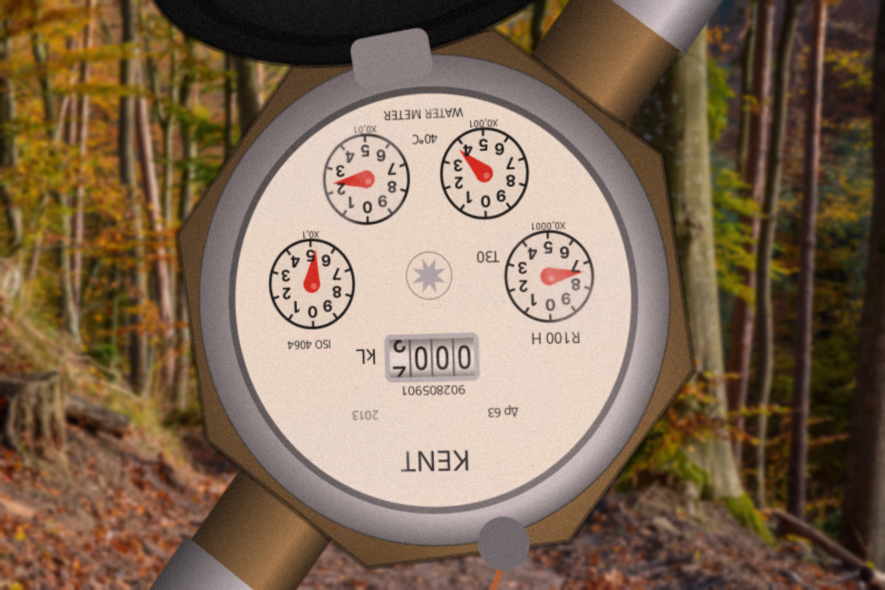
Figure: 2.5237 kL
